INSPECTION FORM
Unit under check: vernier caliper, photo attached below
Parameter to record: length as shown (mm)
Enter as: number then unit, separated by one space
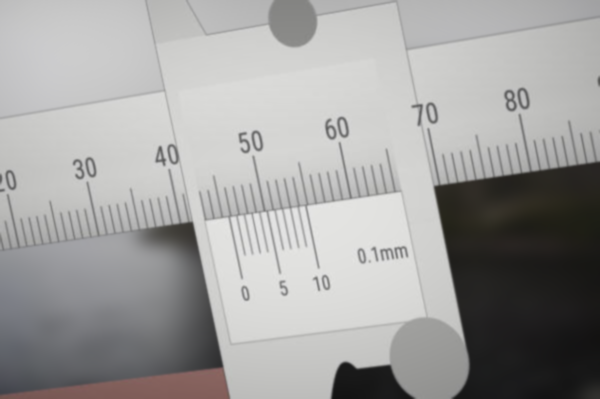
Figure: 45.8 mm
